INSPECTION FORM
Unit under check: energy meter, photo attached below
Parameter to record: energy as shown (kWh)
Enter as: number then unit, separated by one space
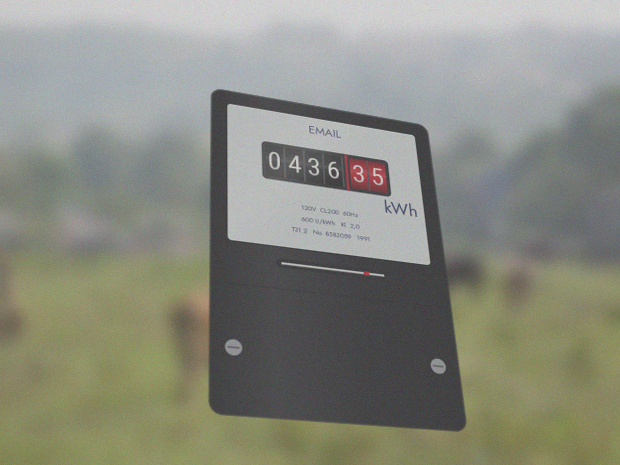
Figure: 436.35 kWh
